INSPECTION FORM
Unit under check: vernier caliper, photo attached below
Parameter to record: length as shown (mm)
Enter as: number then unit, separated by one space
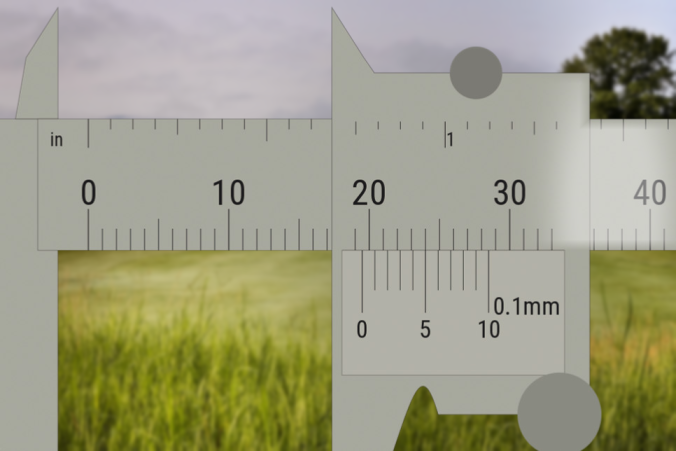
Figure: 19.5 mm
